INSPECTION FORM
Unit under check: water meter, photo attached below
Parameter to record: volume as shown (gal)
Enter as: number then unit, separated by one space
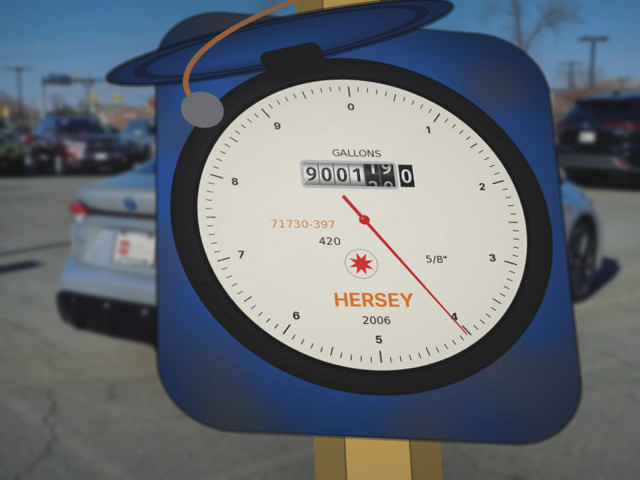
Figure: 9001194.0 gal
